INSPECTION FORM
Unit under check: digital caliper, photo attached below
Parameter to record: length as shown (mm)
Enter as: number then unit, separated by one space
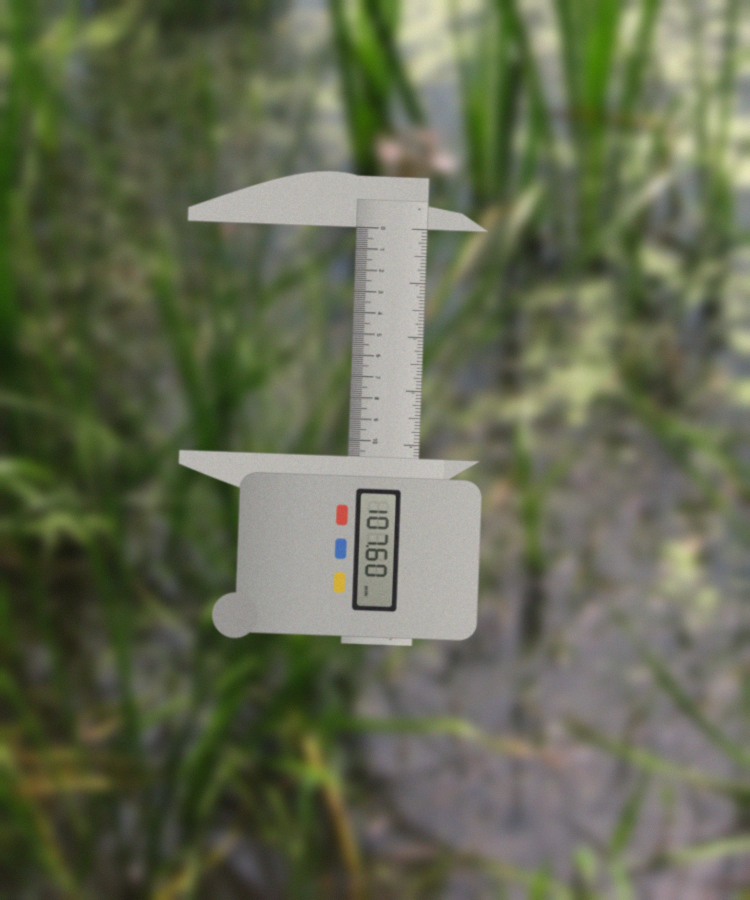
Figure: 107.60 mm
